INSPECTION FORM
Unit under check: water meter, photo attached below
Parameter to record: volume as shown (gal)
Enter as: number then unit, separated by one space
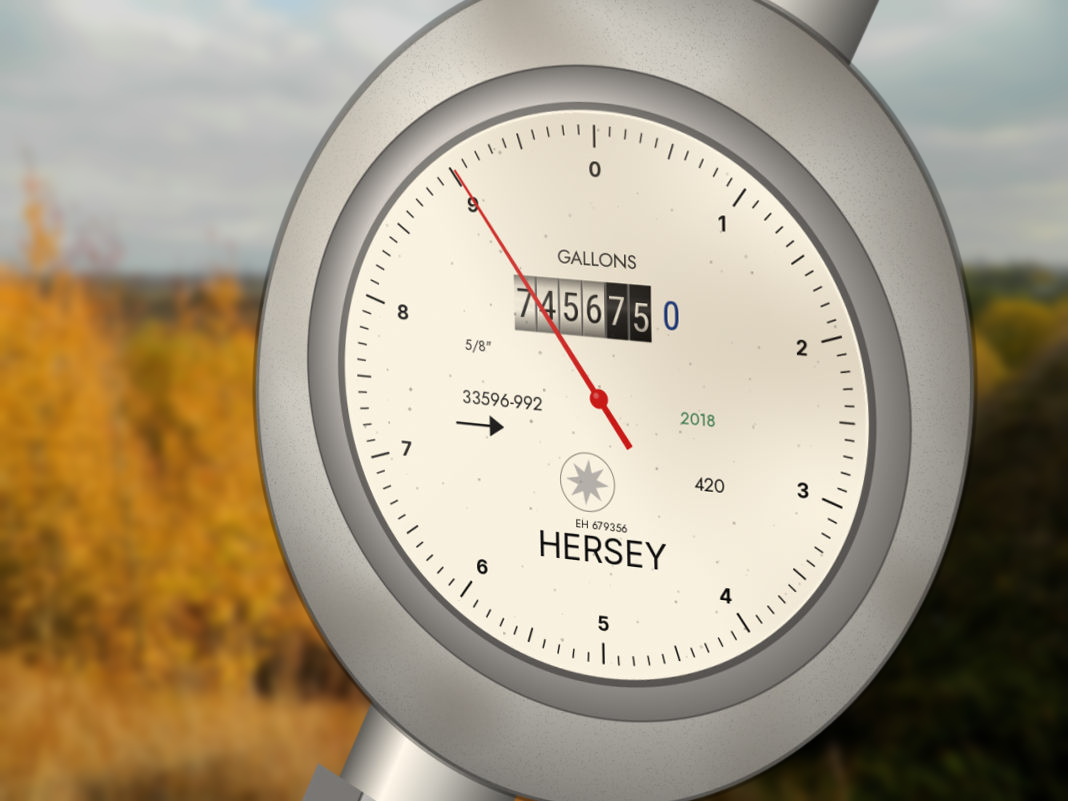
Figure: 7456749.0 gal
